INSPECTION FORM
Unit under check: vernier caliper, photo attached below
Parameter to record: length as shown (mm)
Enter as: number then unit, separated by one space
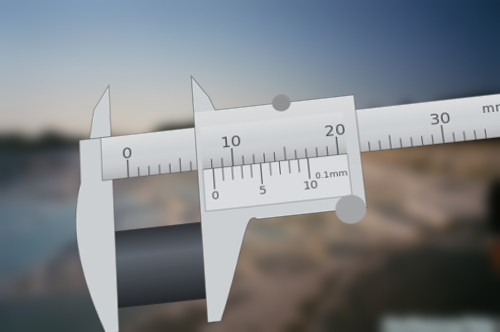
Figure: 8.1 mm
